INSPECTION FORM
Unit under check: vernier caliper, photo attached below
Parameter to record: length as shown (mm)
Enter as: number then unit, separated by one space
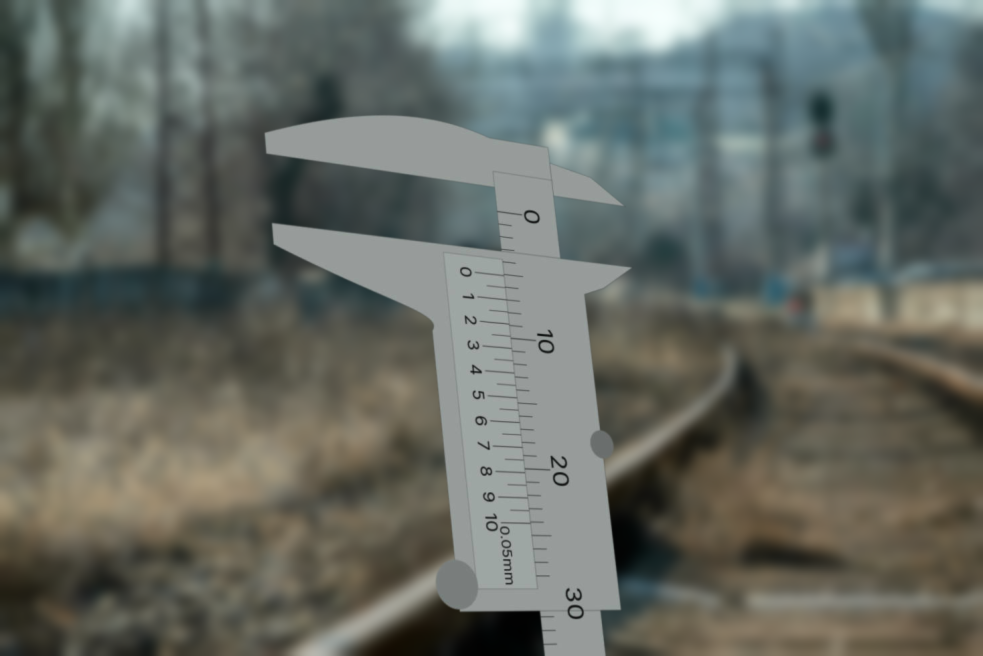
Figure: 5.1 mm
